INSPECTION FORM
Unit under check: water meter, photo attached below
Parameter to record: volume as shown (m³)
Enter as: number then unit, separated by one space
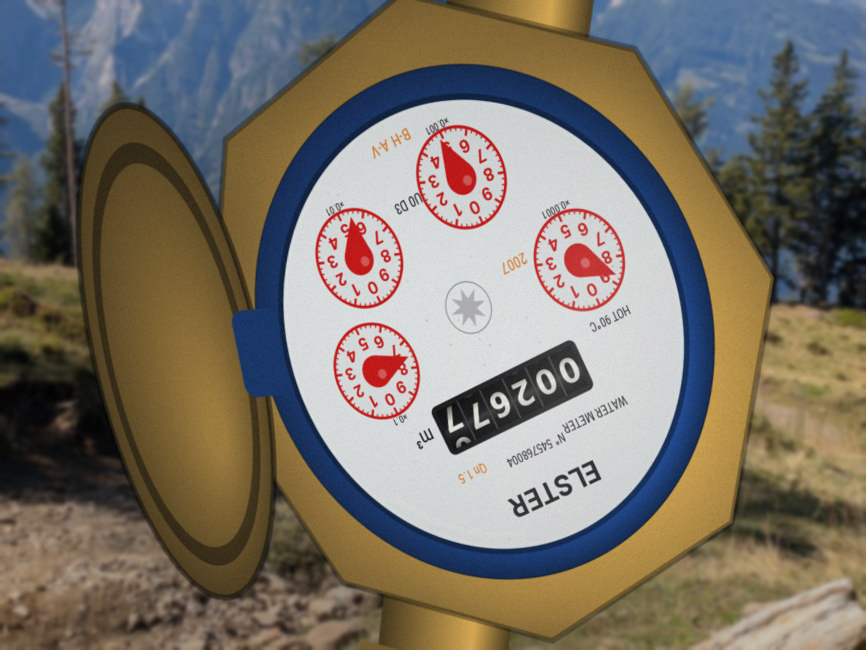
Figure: 2676.7548 m³
